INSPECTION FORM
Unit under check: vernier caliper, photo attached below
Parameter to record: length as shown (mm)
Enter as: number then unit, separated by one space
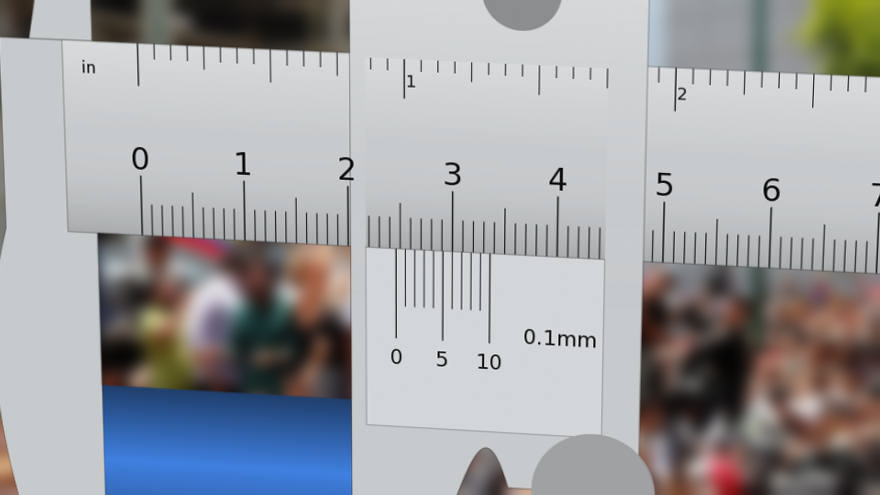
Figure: 24.6 mm
